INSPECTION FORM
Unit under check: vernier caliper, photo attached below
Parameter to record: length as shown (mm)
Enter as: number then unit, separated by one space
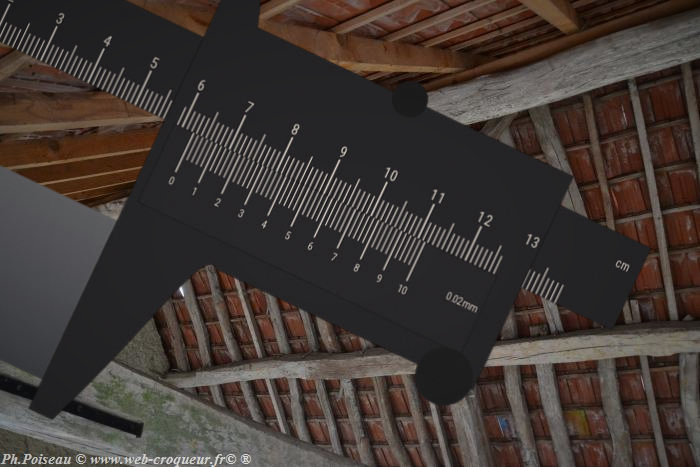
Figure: 62.5 mm
